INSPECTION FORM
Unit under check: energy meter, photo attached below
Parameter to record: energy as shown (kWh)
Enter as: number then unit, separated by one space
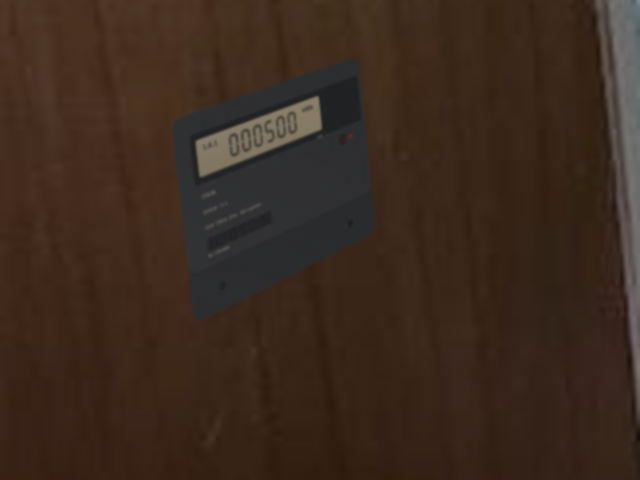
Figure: 500 kWh
